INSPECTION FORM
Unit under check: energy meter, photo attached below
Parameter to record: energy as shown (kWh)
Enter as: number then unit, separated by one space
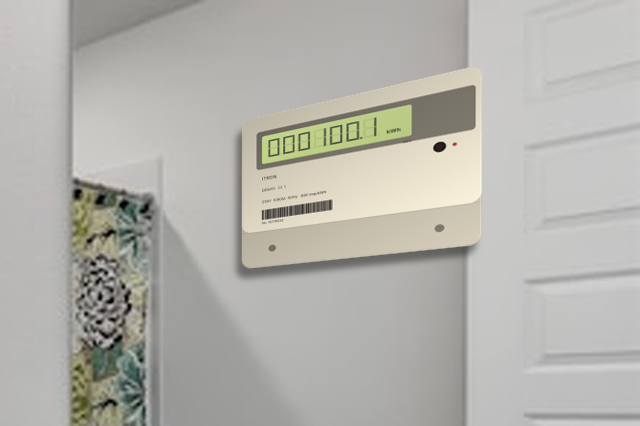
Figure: 100.1 kWh
